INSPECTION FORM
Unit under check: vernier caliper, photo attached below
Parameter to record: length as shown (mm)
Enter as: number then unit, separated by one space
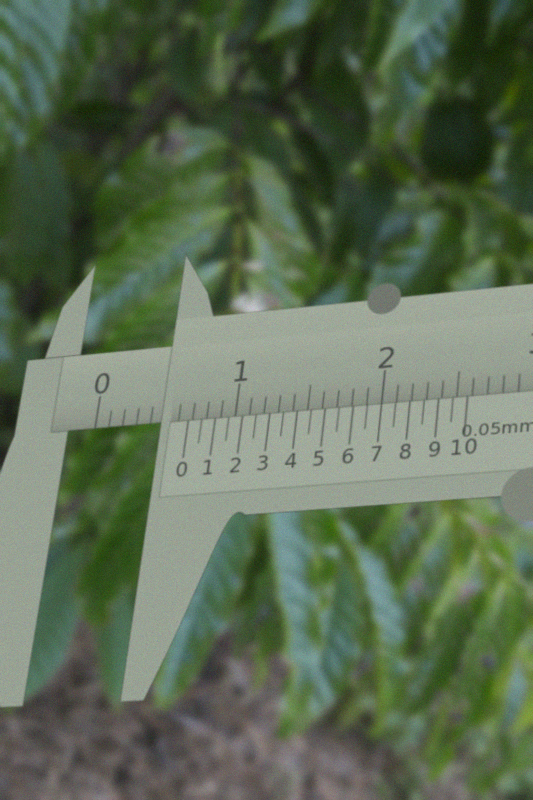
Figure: 6.7 mm
